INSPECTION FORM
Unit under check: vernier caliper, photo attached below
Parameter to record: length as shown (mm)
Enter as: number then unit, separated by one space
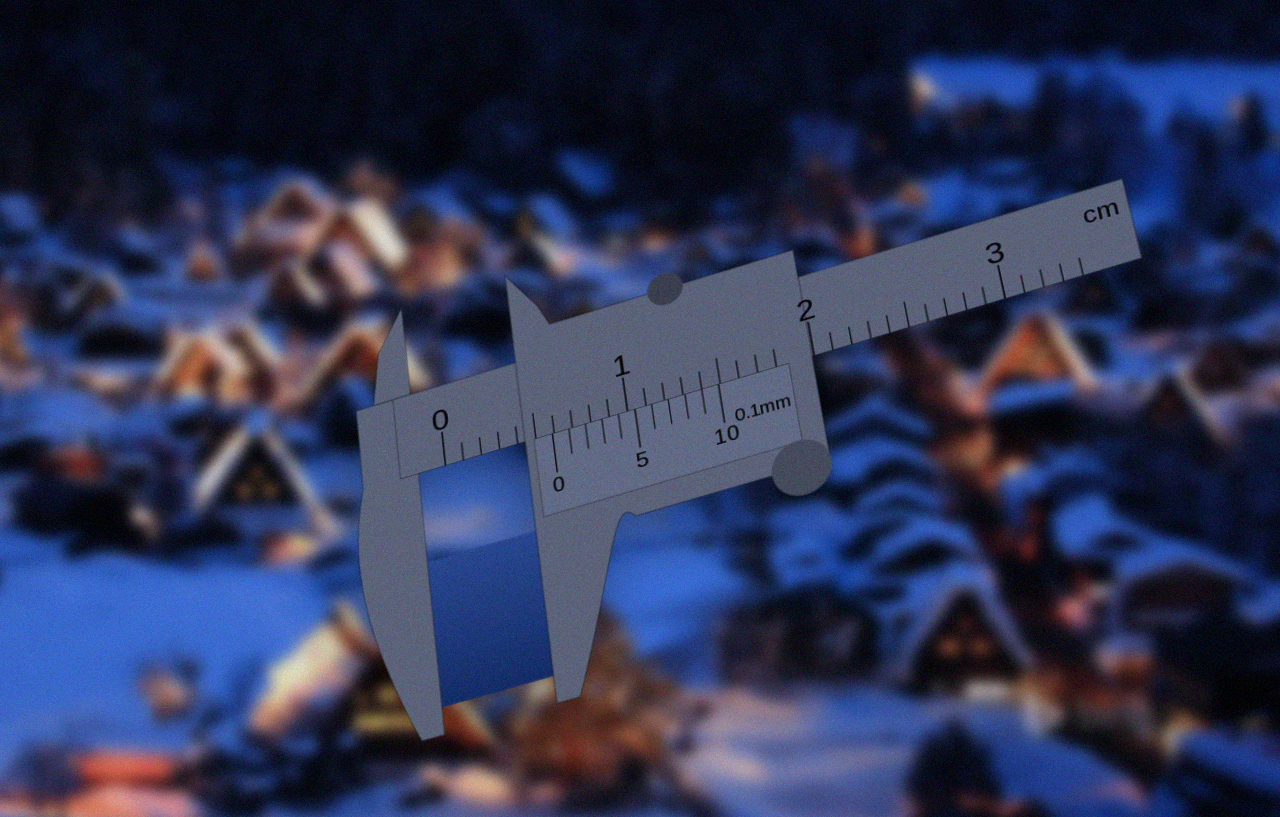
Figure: 5.9 mm
